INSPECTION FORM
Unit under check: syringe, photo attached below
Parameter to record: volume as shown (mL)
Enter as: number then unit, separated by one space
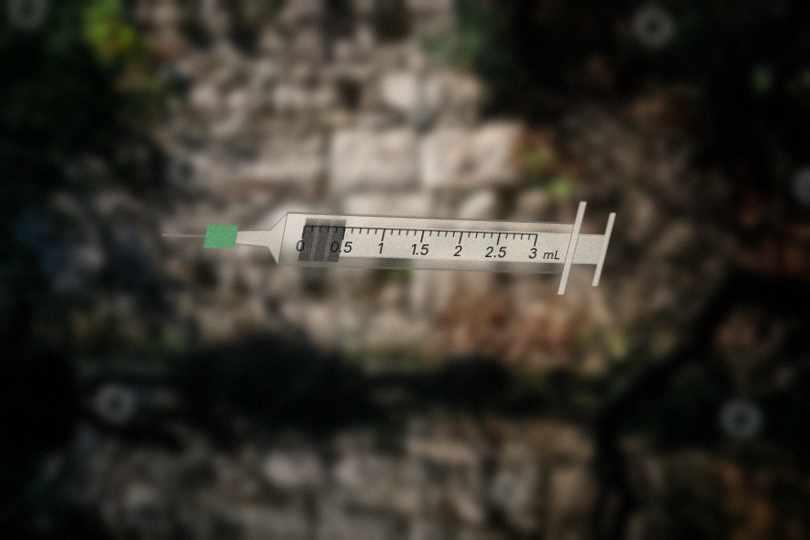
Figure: 0 mL
